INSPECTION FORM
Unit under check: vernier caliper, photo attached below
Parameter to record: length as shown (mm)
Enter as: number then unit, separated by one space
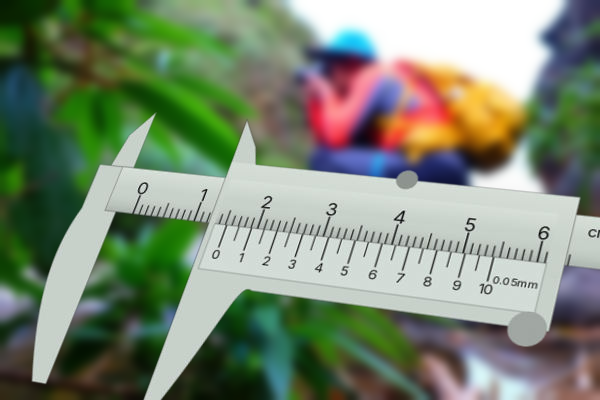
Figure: 15.2 mm
